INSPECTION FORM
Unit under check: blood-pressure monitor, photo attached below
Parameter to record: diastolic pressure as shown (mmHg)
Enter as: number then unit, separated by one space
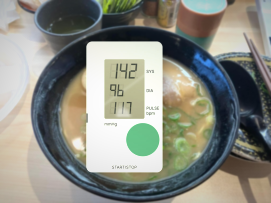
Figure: 96 mmHg
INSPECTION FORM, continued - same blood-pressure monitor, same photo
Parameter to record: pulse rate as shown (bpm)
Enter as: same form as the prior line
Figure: 117 bpm
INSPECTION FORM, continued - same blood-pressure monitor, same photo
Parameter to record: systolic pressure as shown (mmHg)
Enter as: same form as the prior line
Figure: 142 mmHg
